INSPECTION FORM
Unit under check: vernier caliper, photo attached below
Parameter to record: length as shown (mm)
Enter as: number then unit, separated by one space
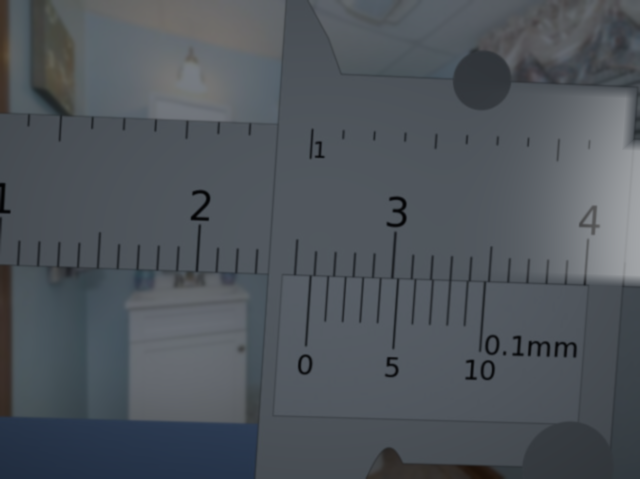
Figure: 25.8 mm
